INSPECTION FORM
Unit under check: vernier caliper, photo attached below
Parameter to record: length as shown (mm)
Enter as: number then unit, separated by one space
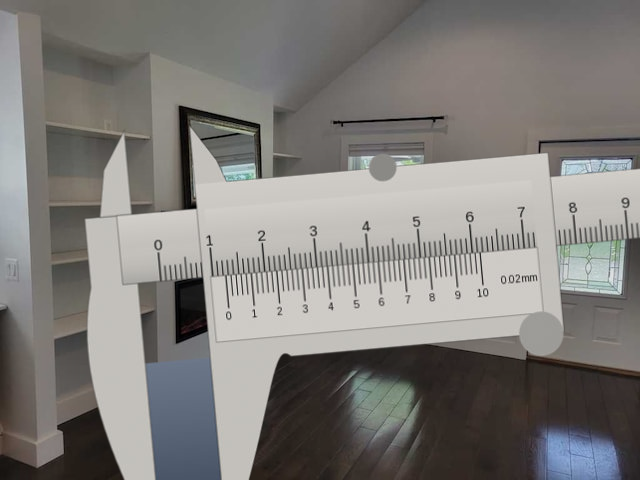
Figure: 12.5 mm
